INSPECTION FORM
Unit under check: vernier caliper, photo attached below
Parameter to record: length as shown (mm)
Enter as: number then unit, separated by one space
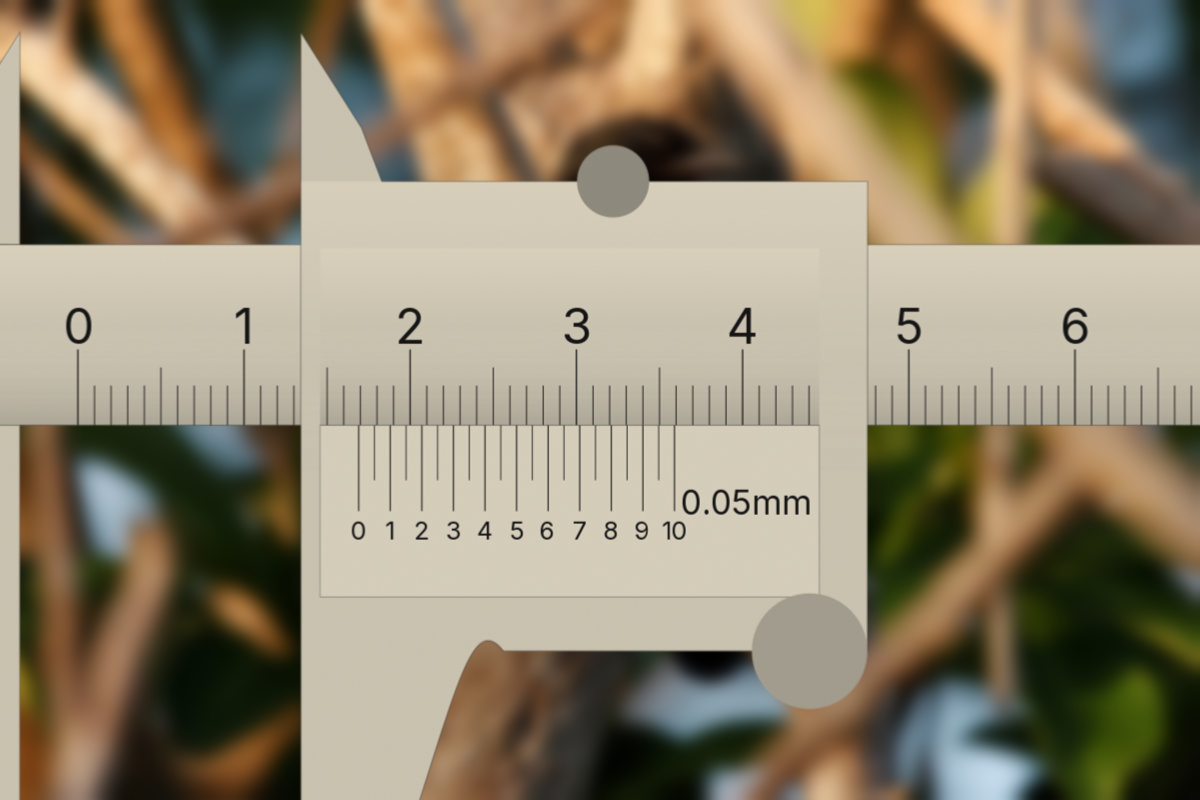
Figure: 16.9 mm
